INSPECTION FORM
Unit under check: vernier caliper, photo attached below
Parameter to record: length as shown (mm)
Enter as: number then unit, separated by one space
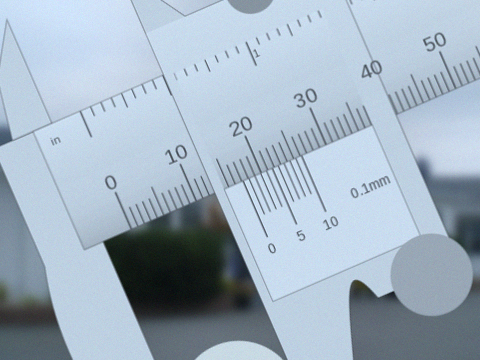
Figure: 17.2 mm
